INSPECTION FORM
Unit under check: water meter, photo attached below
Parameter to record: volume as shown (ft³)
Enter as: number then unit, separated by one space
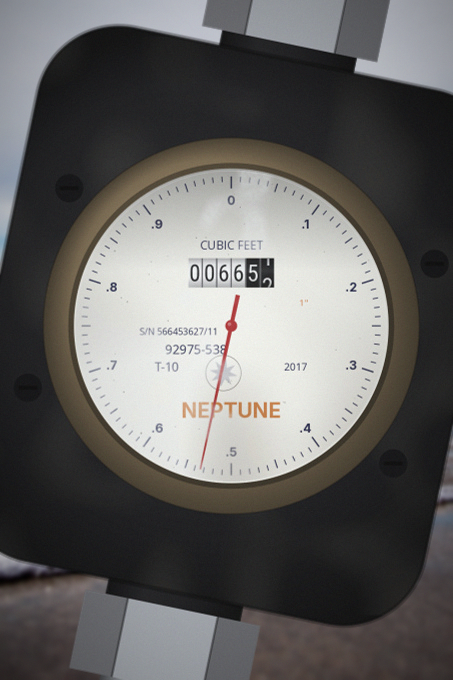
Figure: 6651.53 ft³
